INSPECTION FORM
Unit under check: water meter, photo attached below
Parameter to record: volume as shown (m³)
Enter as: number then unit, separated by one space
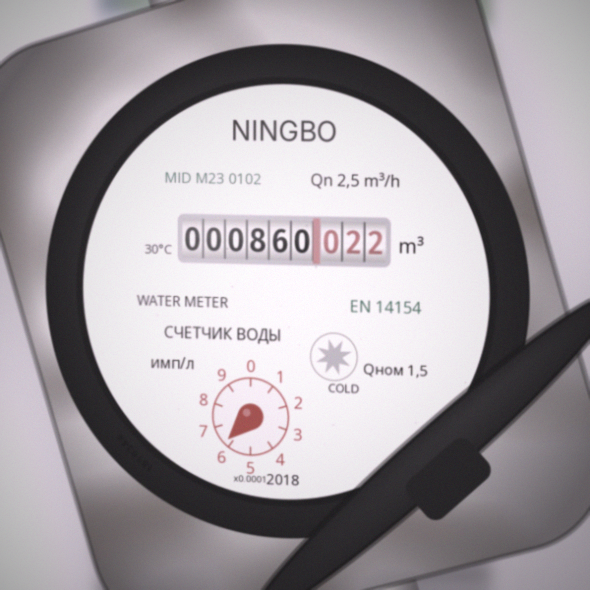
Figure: 860.0226 m³
